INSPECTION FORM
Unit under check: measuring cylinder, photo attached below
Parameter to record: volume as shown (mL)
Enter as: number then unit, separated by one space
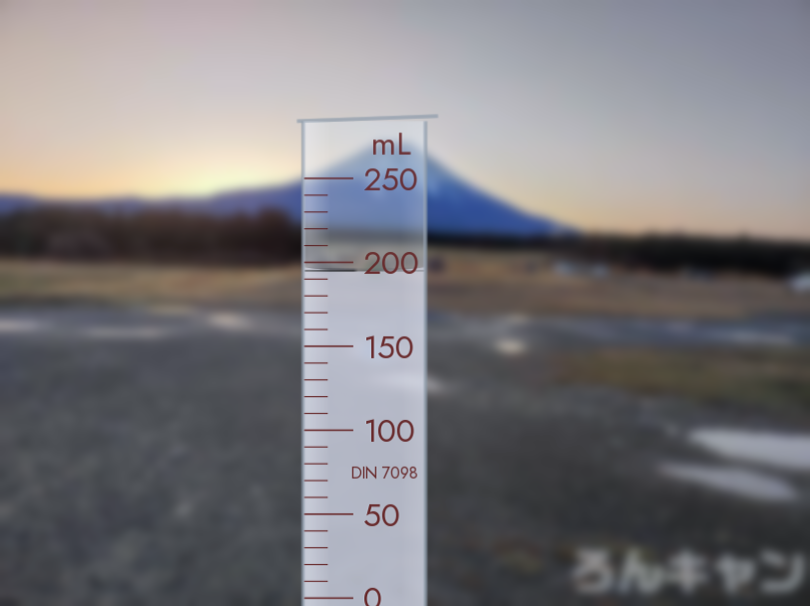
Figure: 195 mL
